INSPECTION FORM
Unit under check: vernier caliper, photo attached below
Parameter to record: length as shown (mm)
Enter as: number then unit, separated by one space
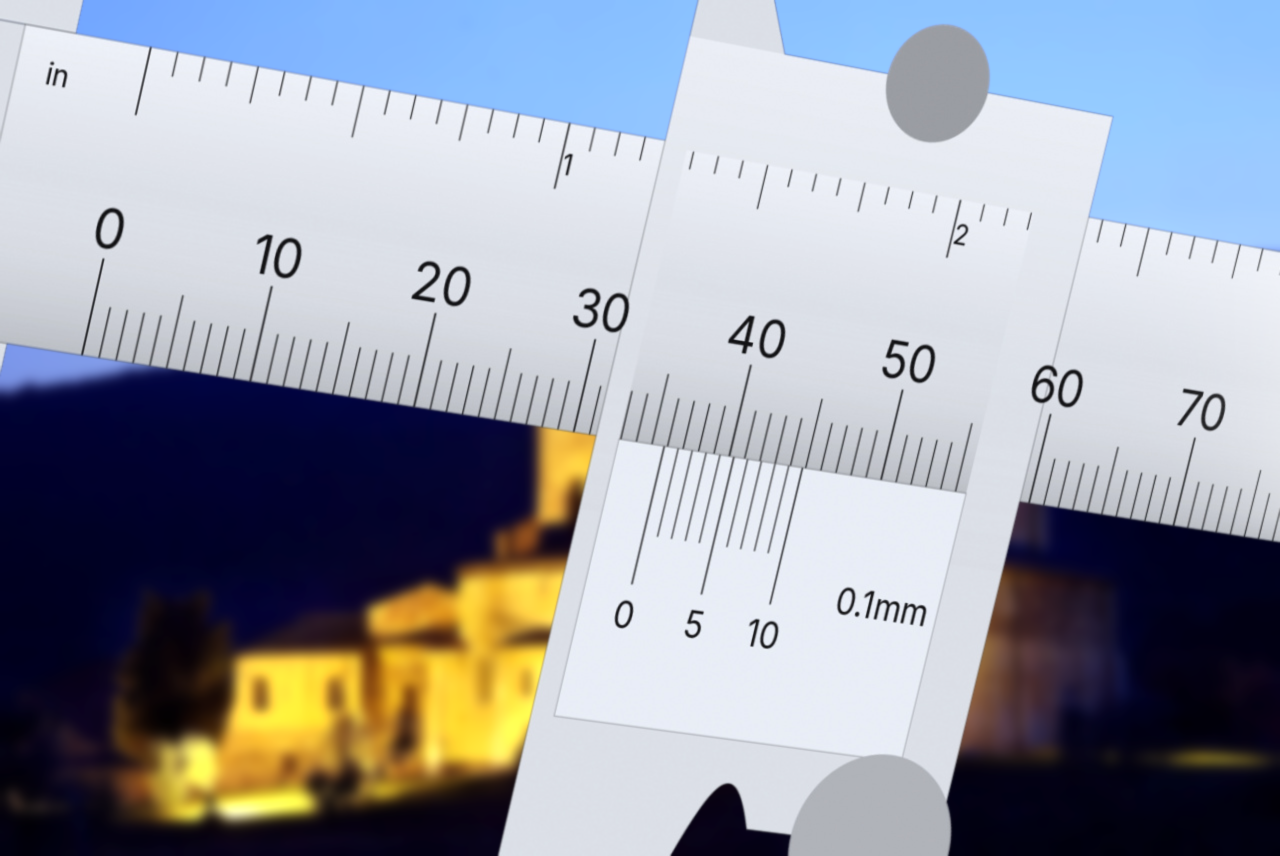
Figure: 35.8 mm
